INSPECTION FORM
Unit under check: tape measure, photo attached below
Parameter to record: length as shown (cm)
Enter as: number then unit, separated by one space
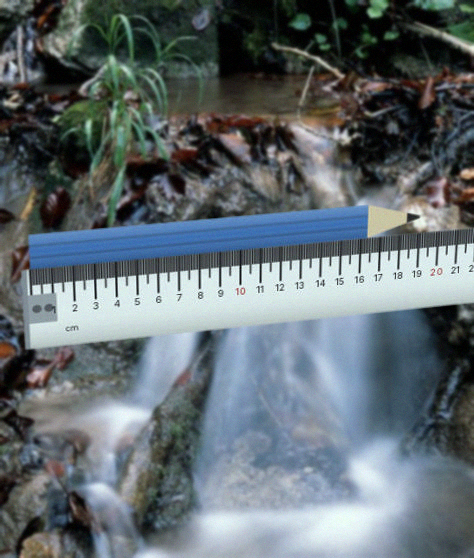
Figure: 19 cm
